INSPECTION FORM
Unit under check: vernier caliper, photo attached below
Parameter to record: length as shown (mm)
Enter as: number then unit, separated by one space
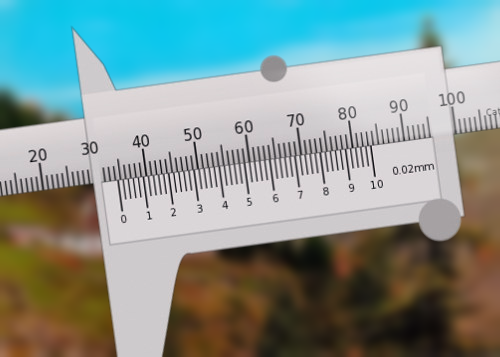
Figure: 34.5 mm
